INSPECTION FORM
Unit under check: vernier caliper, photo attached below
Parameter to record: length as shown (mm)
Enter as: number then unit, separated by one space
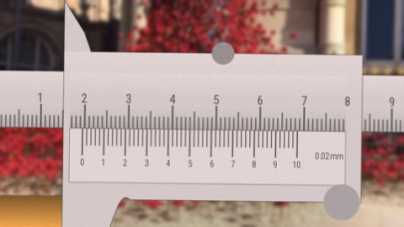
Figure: 19.5 mm
